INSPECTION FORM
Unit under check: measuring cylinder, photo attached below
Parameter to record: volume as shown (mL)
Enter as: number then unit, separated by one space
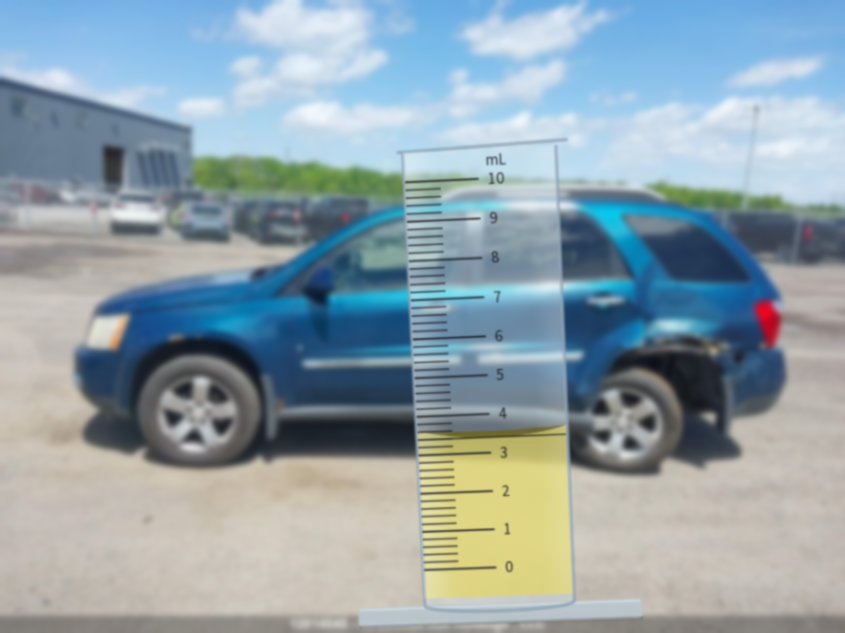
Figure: 3.4 mL
